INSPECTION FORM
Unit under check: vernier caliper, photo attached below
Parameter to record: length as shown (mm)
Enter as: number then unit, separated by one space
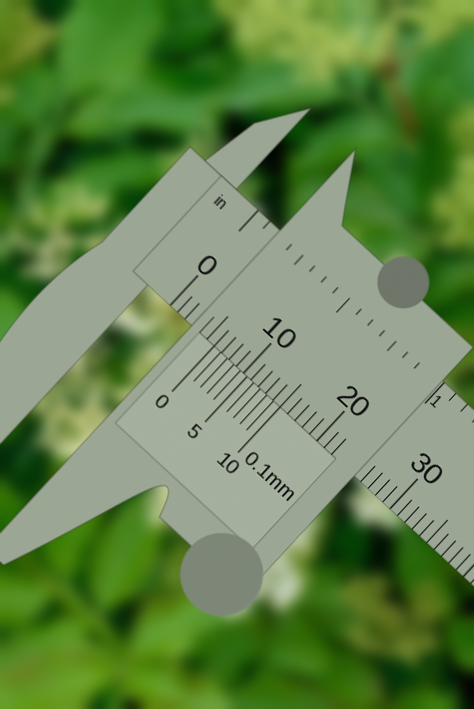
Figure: 6.0 mm
